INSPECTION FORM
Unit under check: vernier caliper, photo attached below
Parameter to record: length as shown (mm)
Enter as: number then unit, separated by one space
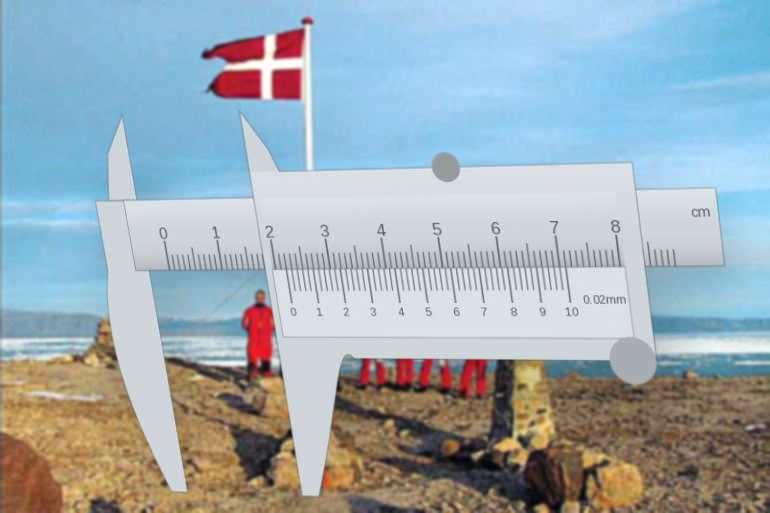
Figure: 22.0 mm
